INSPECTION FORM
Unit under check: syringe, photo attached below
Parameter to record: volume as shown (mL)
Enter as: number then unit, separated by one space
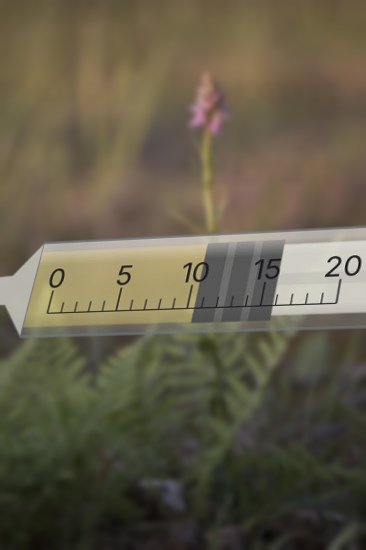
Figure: 10.5 mL
